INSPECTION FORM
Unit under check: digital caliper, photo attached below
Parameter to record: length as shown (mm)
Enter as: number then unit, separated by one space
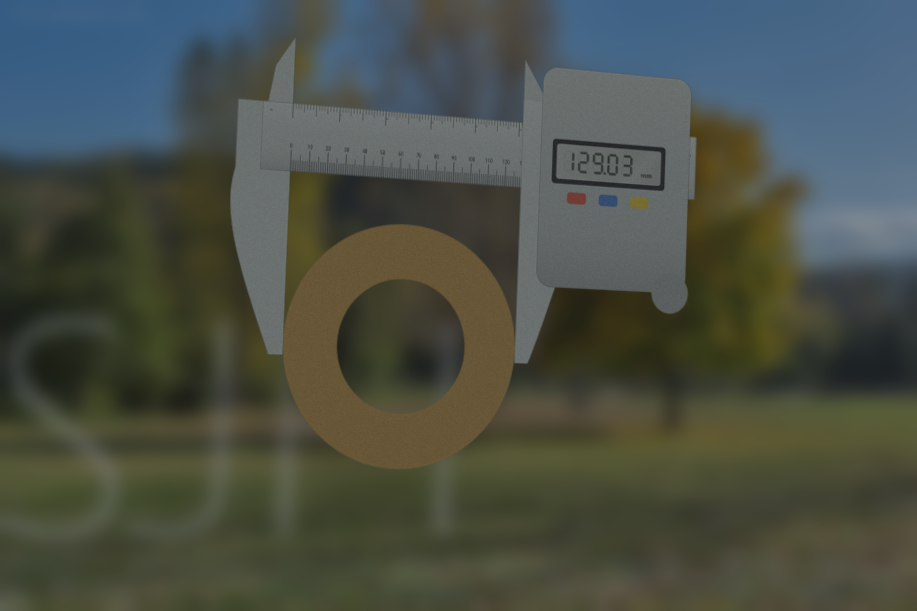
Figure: 129.03 mm
